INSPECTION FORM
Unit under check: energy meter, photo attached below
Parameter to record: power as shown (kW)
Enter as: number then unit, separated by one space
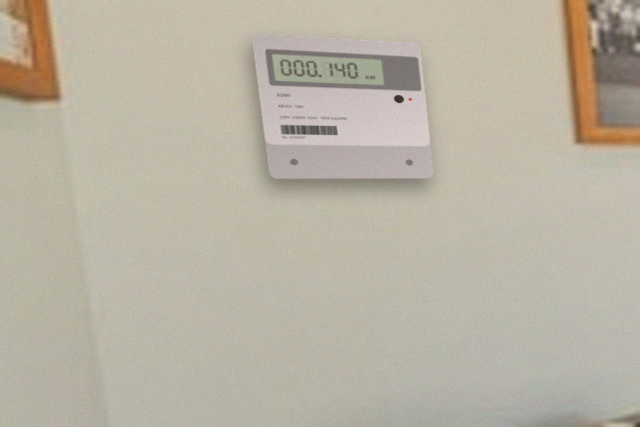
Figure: 0.140 kW
